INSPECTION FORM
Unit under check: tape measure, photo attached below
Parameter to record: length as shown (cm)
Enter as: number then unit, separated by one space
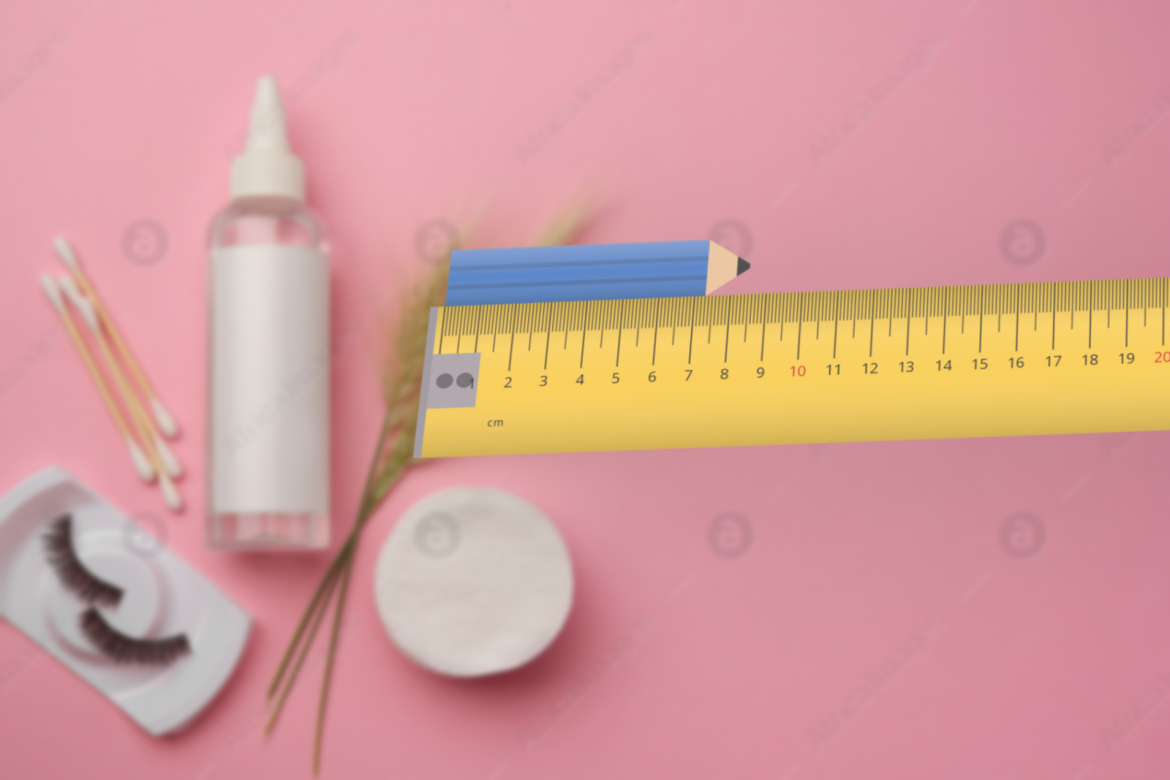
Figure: 8.5 cm
